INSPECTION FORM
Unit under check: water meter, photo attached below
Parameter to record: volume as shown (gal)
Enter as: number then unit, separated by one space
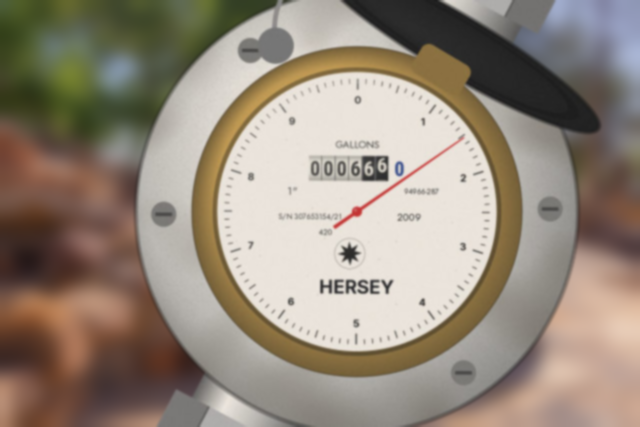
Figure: 6661.5 gal
